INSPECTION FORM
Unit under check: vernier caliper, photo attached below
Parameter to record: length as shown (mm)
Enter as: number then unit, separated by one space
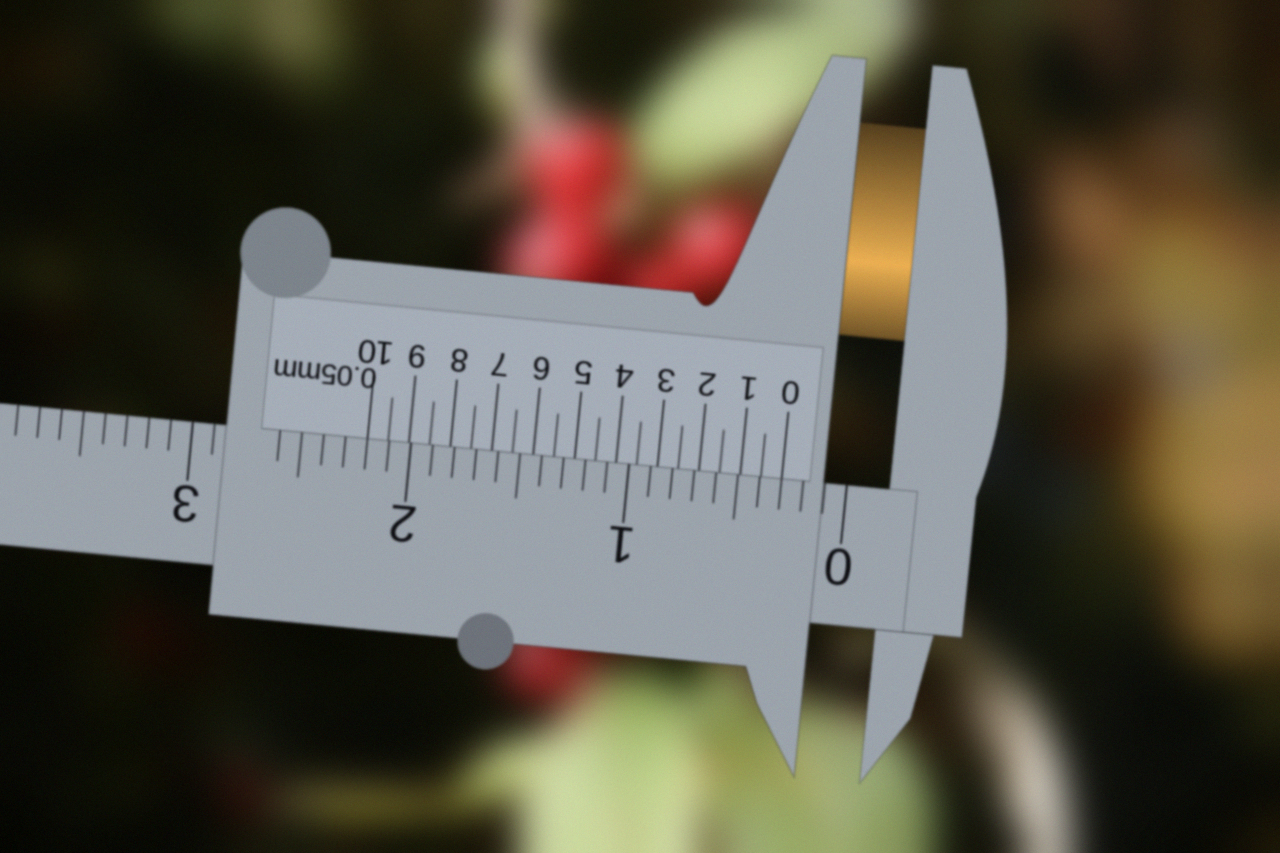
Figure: 3.0 mm
